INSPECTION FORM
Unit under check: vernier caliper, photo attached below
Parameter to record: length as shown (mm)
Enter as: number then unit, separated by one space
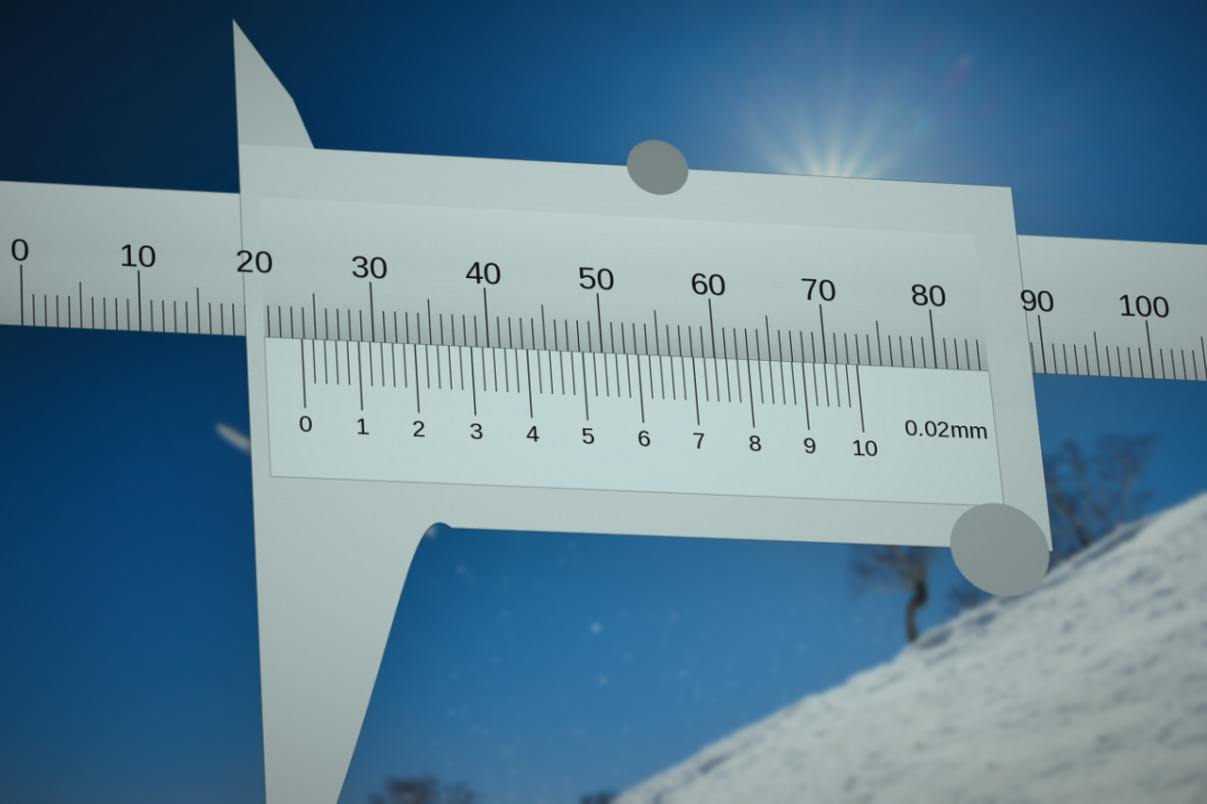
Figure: 23.8 mm
